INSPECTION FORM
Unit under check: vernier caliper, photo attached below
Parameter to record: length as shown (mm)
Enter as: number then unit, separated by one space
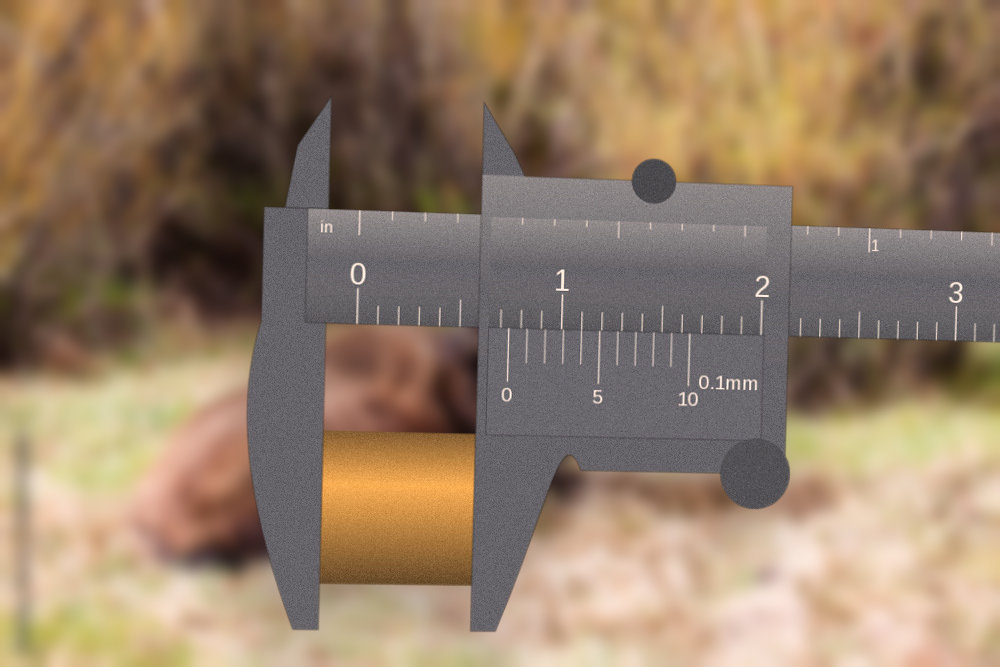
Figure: 7.4 mm
